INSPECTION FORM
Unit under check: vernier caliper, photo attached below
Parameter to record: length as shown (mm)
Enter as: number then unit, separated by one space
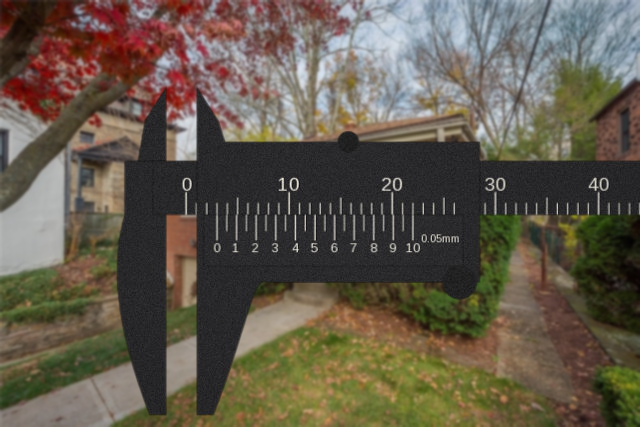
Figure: 3.0 mm
